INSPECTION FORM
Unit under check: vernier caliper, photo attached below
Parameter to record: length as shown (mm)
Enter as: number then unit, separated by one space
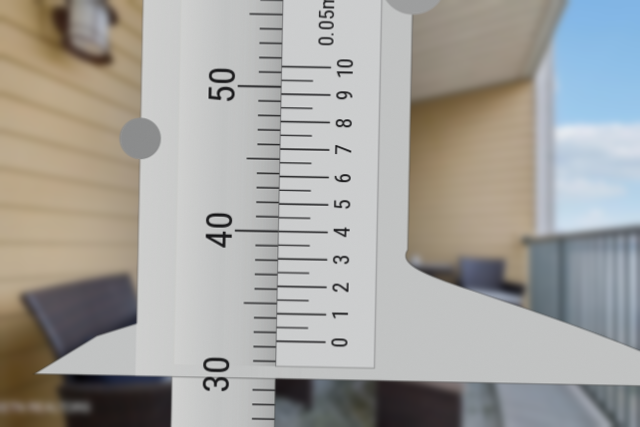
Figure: 32.4 mm
